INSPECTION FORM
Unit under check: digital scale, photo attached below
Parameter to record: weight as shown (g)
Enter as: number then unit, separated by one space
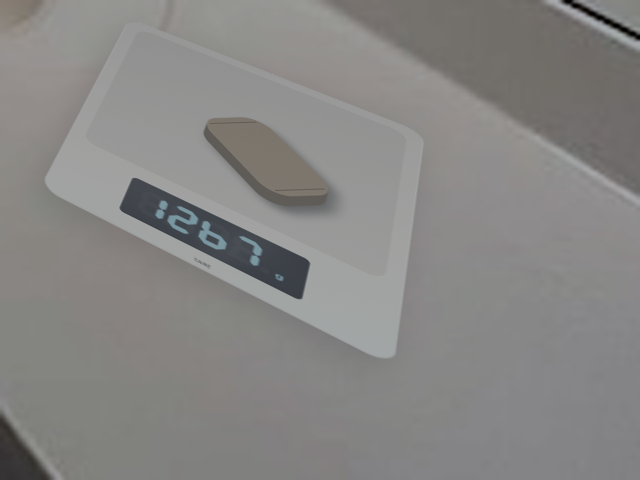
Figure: 1267 g
